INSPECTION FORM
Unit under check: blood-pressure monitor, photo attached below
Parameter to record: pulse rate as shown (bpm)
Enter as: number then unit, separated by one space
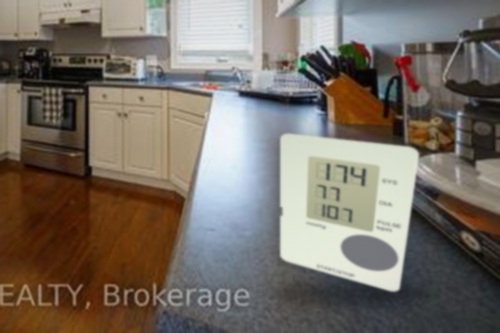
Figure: 107 bpm
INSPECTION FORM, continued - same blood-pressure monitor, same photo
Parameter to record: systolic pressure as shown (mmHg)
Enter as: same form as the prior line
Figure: 174 mmHg
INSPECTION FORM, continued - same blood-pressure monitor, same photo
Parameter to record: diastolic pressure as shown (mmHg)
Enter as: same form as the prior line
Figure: 77 mmHg
